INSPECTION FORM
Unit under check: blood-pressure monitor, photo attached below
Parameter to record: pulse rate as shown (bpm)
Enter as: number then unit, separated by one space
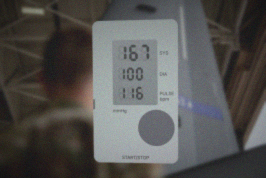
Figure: 116 bpm
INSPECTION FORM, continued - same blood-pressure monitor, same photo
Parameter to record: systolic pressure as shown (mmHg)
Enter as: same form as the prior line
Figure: 167 mmHg
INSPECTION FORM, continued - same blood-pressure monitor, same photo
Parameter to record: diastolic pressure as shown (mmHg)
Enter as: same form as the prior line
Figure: 100 mmHg
